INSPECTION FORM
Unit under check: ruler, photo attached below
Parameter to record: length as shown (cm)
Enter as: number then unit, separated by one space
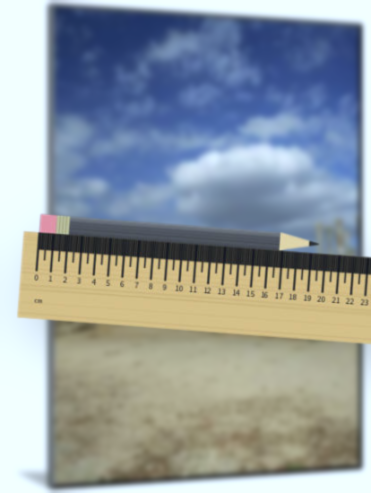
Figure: 19.5 cm
